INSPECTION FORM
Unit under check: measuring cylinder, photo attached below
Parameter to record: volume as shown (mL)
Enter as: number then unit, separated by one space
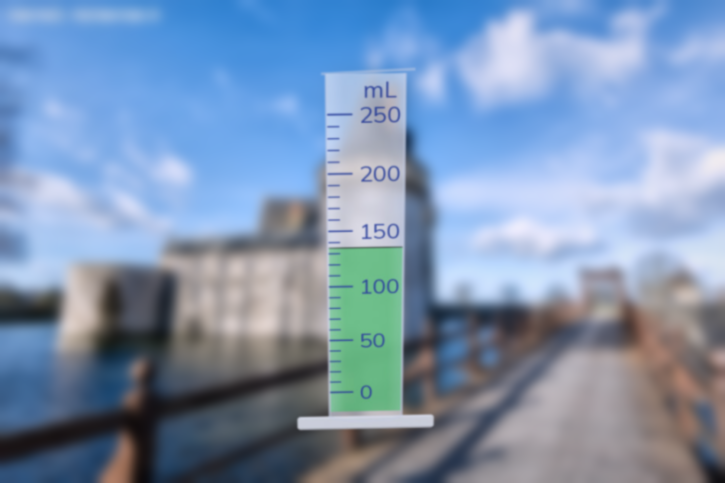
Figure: 135 mL
